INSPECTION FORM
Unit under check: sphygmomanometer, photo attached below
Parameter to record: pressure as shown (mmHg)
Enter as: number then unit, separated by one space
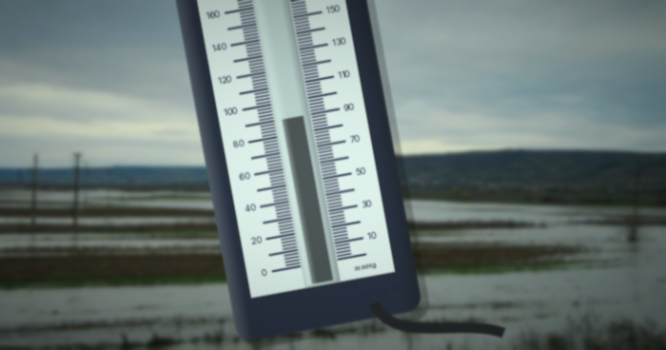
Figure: 90 mmHg
